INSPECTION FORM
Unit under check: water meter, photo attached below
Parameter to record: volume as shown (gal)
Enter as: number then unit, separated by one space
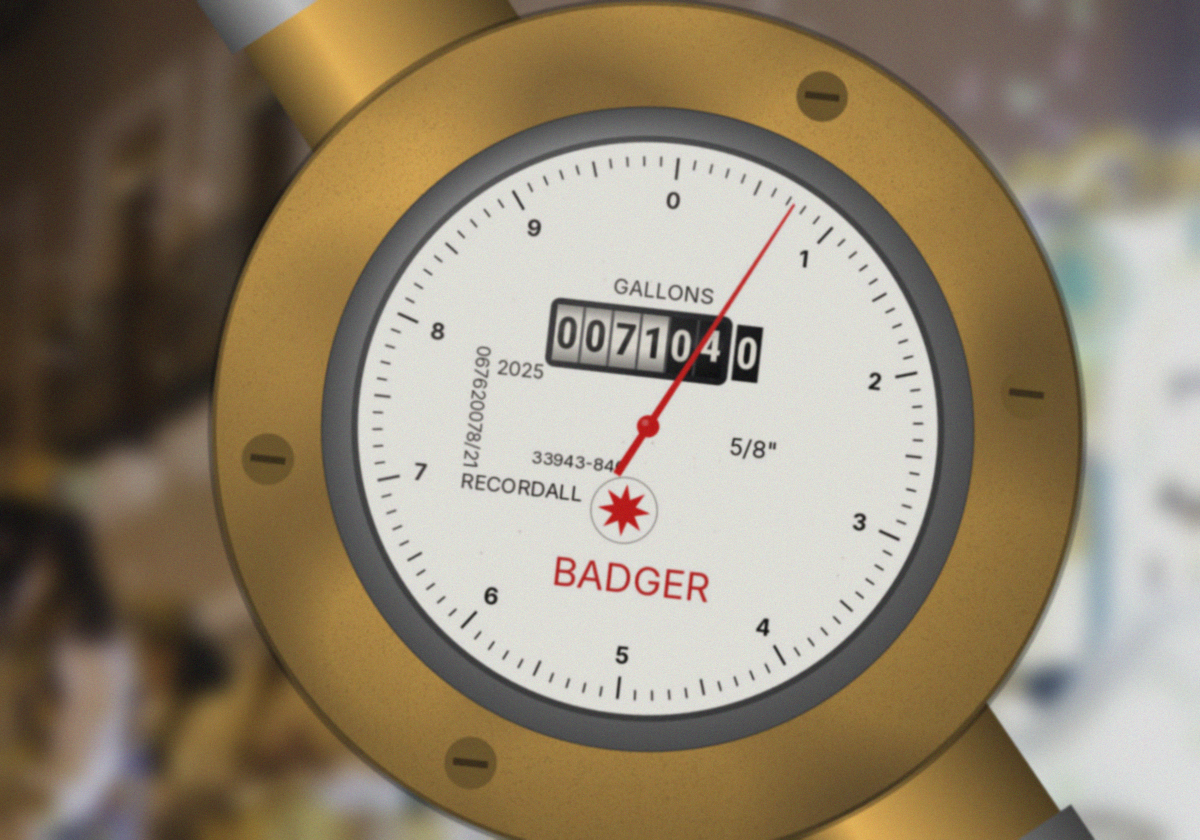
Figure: 71040.7 gal
